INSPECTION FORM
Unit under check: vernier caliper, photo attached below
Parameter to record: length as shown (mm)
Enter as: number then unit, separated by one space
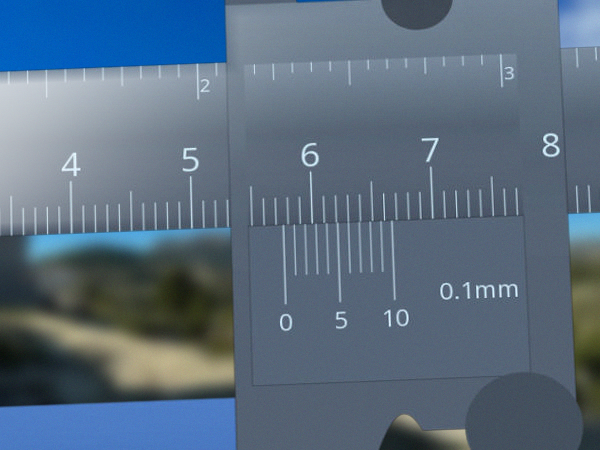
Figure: 57.6 mm
